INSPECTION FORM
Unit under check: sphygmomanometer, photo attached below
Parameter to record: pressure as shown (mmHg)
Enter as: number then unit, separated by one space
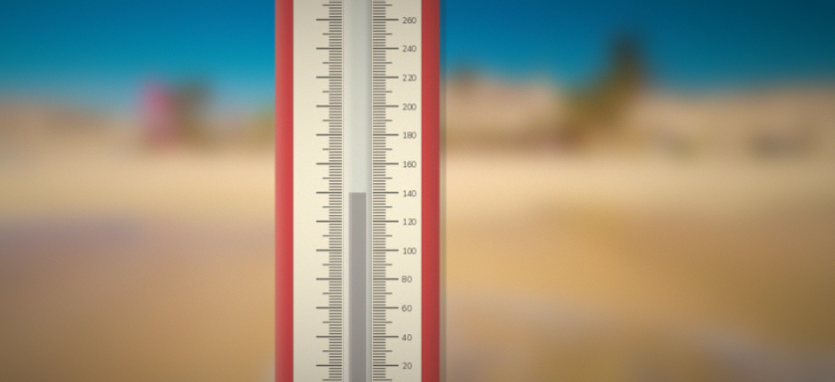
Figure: 140 mmHg
